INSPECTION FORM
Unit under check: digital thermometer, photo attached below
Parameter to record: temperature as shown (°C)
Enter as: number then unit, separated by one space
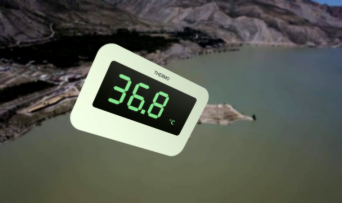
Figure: 36.8 °C
